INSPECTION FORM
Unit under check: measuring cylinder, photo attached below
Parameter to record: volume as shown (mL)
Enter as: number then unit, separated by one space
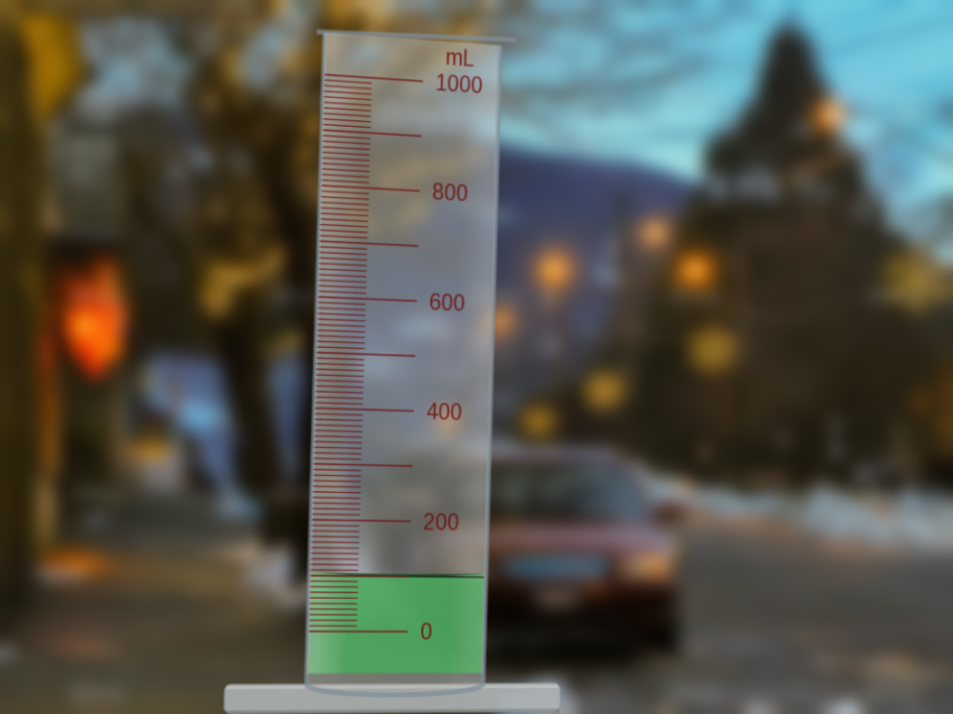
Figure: 100 mL
